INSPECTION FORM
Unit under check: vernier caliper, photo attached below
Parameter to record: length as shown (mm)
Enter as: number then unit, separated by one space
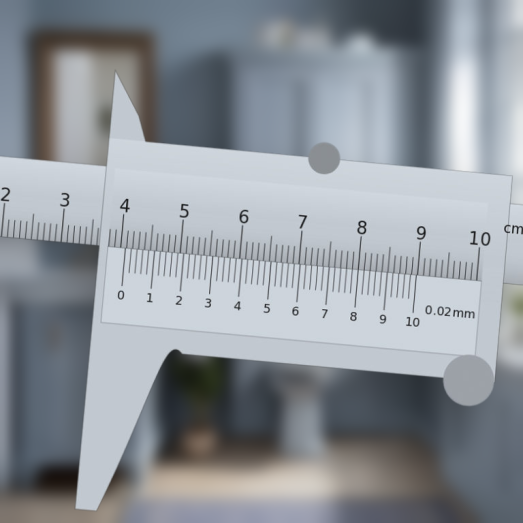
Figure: 40.8 mm
